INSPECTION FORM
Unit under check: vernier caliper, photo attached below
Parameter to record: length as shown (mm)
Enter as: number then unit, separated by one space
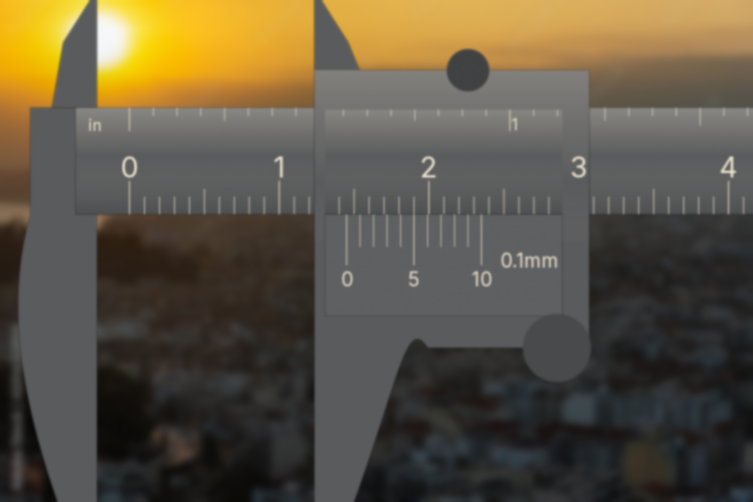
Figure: 14.5 mm
